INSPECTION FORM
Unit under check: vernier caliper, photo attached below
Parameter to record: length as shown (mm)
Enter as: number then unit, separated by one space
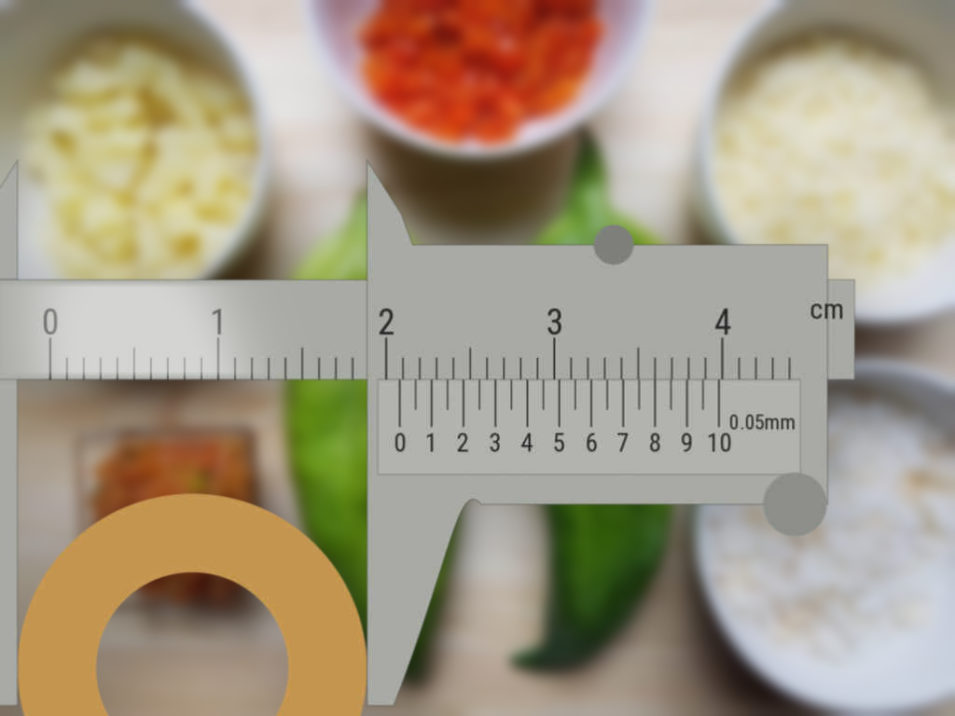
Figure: 20.8 mm
